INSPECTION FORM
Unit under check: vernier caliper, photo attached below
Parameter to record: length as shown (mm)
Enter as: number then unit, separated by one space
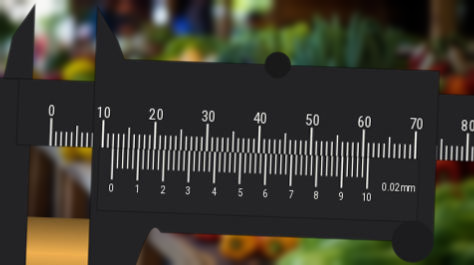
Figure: 12.0 mm
